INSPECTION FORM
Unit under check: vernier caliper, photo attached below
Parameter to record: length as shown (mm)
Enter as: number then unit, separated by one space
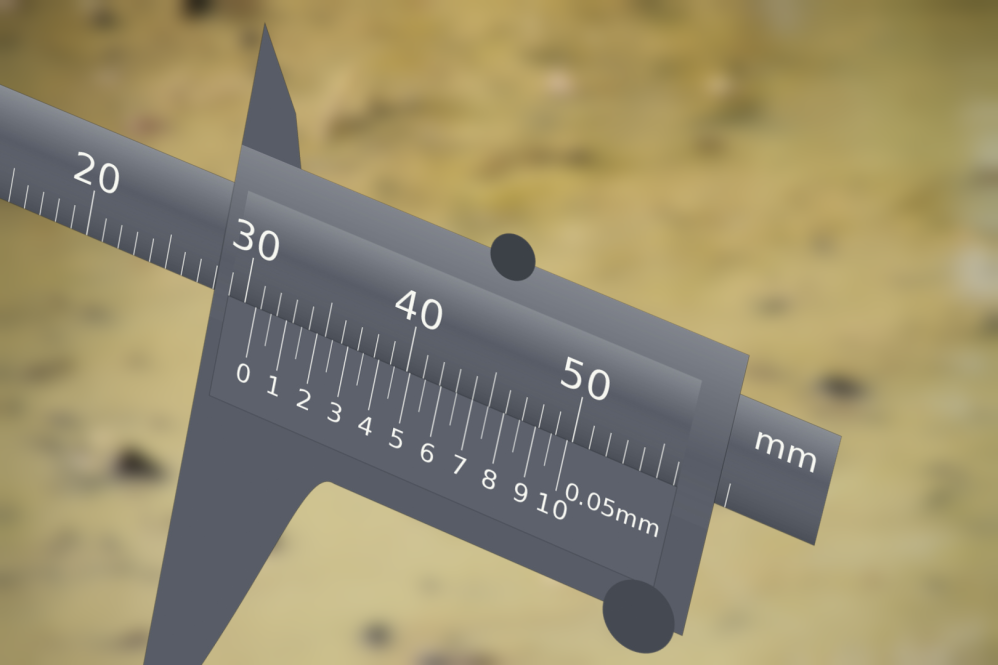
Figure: 30.7 mm
